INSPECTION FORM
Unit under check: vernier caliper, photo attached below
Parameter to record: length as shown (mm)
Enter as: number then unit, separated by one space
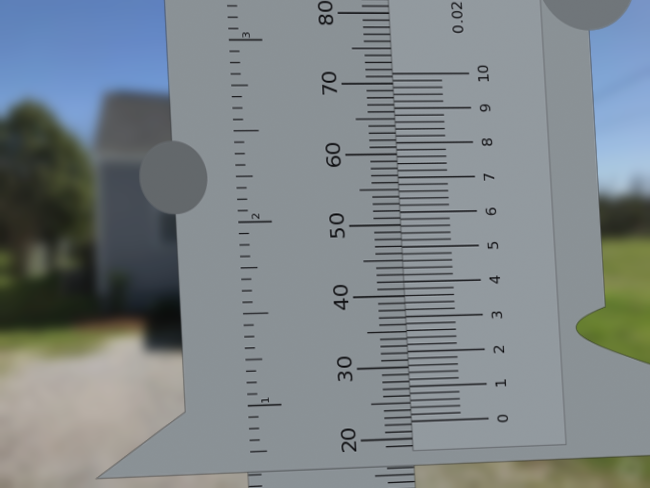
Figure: 22.4 mm
